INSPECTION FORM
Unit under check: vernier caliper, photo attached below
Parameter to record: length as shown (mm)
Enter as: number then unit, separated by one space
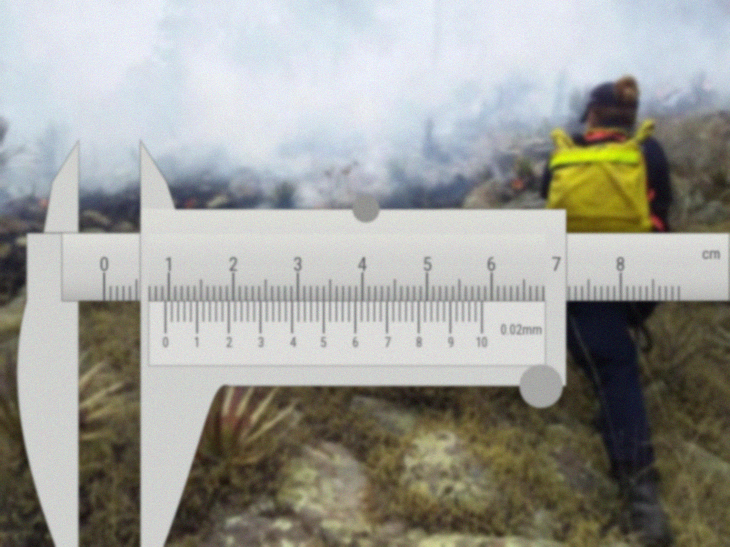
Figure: 9.5 mm
